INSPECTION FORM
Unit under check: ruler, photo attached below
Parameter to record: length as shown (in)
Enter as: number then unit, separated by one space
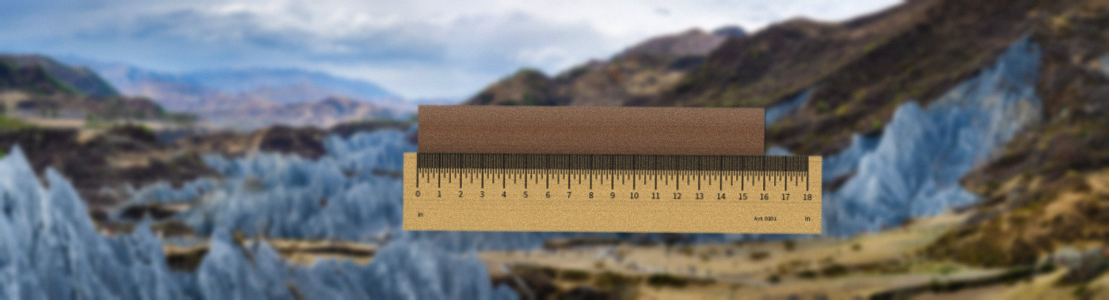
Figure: 16 in
